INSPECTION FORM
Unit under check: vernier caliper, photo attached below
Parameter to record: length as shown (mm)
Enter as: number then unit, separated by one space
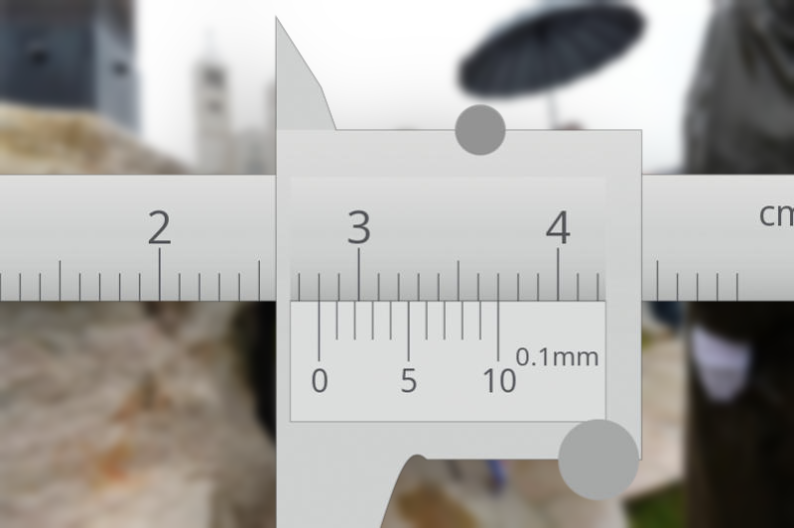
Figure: 28.0 mm
